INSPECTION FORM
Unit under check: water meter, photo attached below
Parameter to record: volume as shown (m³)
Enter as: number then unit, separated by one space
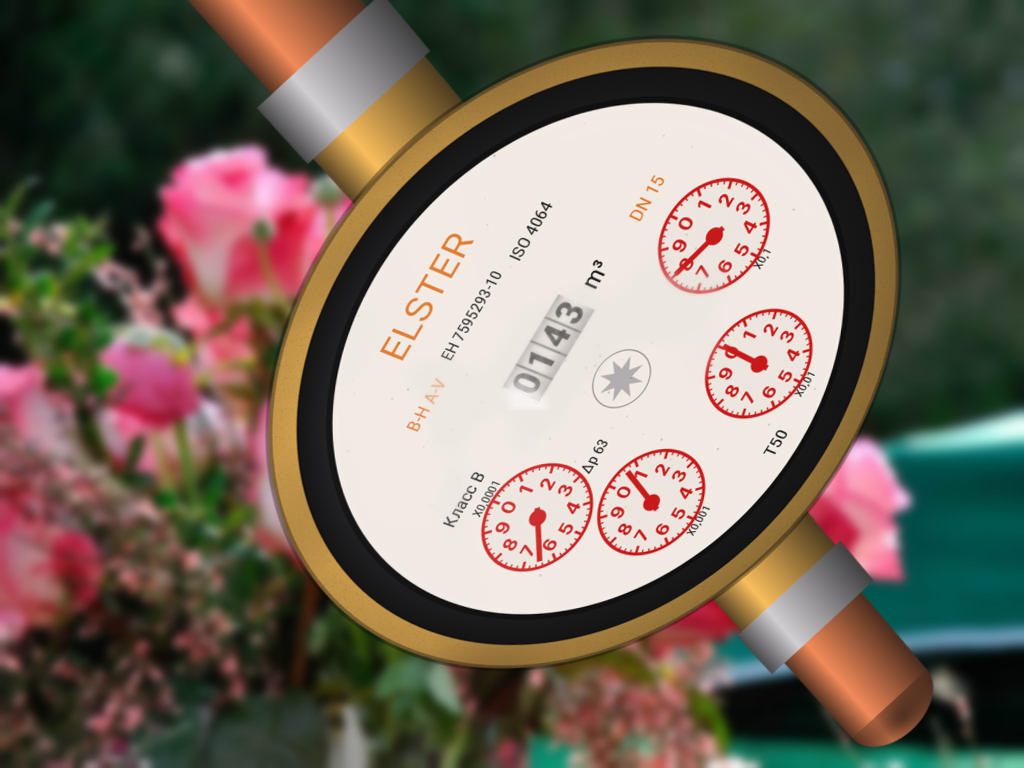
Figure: 143.8006 m³
